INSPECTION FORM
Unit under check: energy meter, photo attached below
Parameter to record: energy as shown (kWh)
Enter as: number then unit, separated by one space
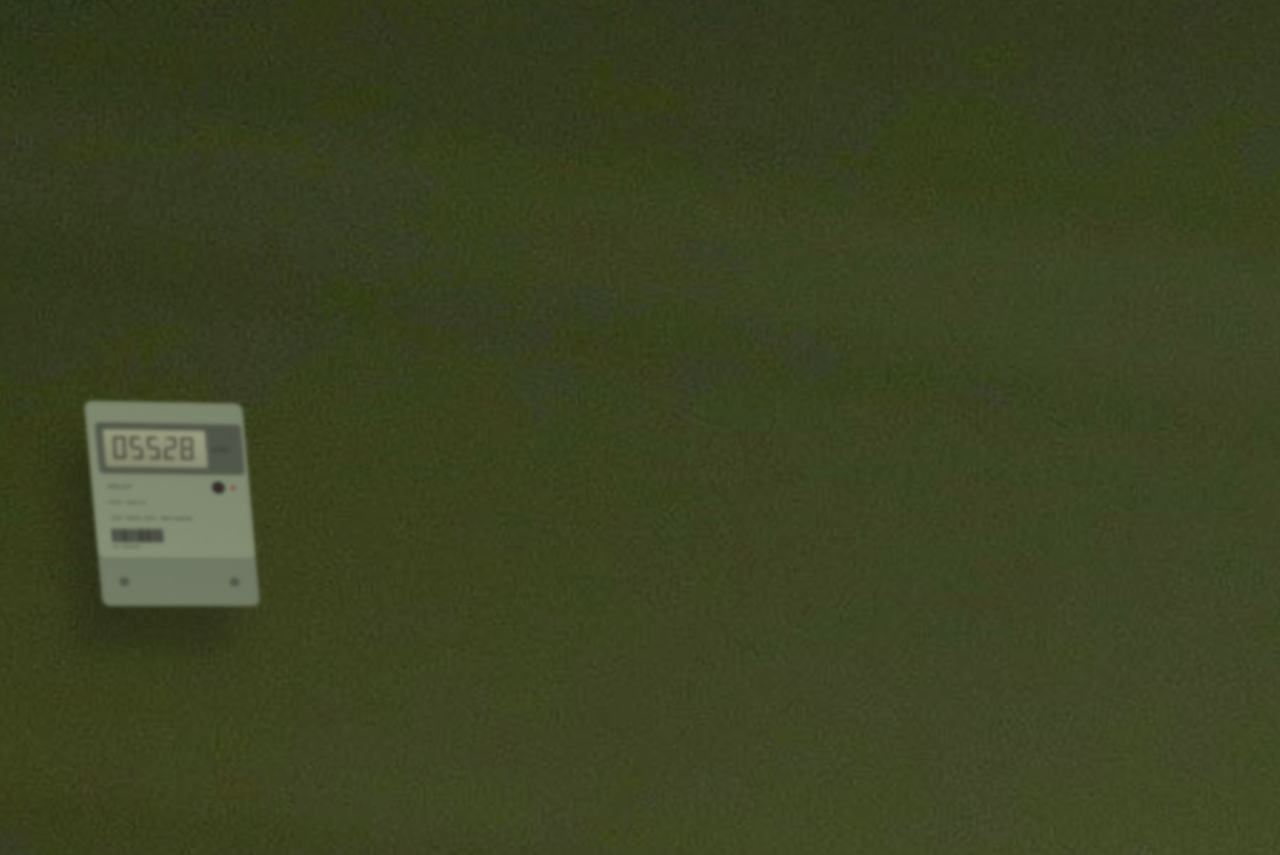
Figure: 5528 kWh
